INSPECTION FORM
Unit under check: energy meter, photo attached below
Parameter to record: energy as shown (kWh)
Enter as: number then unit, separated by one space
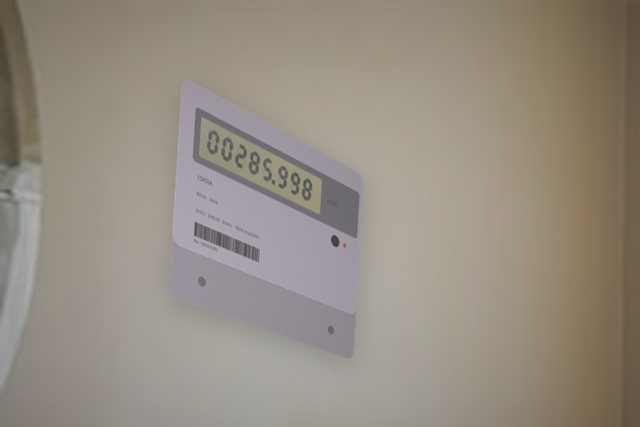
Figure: 285.998 kWh
